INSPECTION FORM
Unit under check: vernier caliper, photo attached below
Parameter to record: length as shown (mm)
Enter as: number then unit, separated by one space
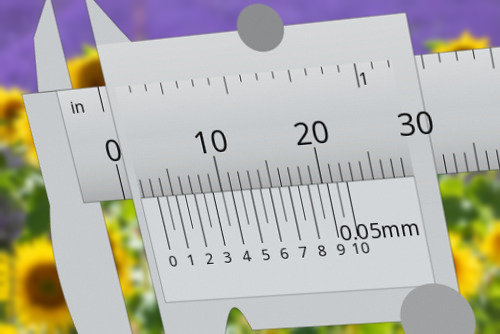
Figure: 3.4 mm
